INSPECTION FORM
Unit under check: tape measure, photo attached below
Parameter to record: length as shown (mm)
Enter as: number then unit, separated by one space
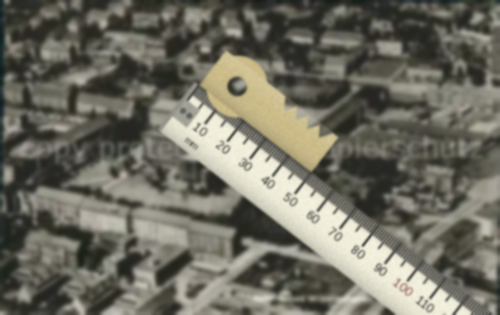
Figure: 50 mm
